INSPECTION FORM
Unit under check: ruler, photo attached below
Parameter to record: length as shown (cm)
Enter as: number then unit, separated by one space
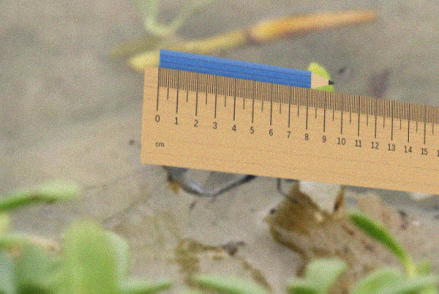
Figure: 9.5 cm
